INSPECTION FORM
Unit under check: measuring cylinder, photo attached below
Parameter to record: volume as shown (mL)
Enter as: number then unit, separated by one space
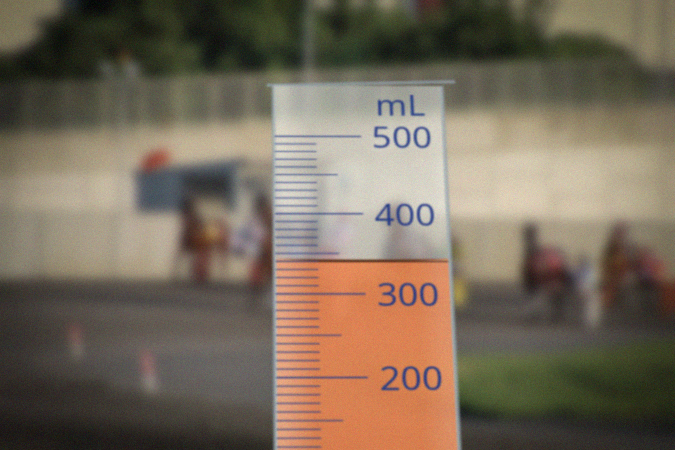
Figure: 340 mL
